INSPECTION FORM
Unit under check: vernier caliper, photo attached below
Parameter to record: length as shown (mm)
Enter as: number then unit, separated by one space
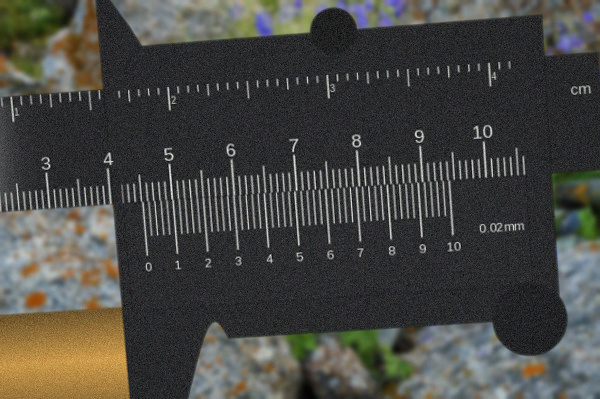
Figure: 45.2 mm
